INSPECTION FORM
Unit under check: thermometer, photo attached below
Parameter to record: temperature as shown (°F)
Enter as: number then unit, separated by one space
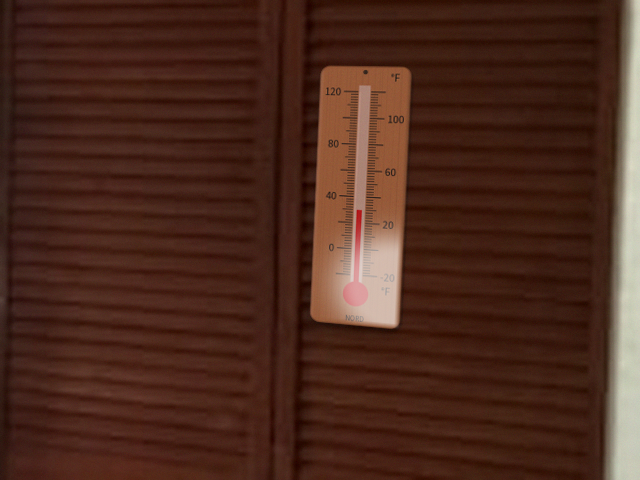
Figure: 30 °F
